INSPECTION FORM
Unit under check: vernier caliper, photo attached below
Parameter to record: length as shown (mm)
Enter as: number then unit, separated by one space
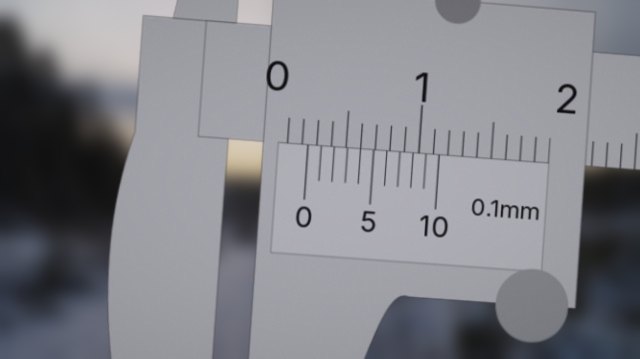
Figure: 2.4 mm
